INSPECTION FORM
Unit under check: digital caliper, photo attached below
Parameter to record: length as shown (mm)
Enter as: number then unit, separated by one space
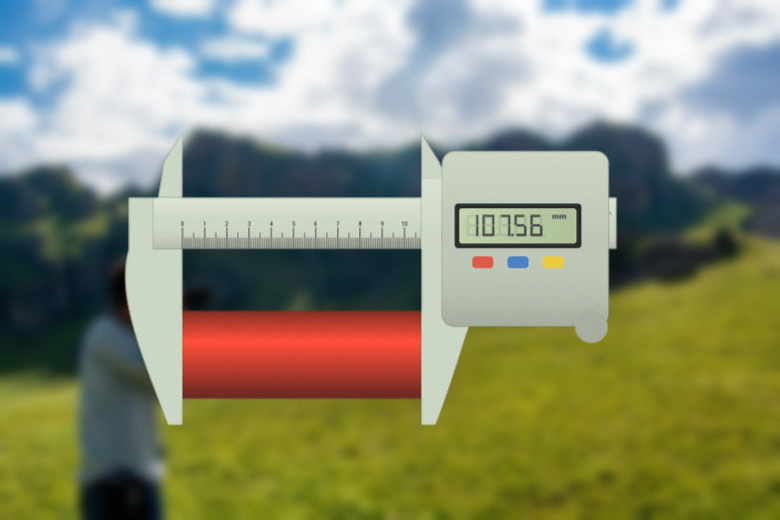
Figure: 107.56 mm
